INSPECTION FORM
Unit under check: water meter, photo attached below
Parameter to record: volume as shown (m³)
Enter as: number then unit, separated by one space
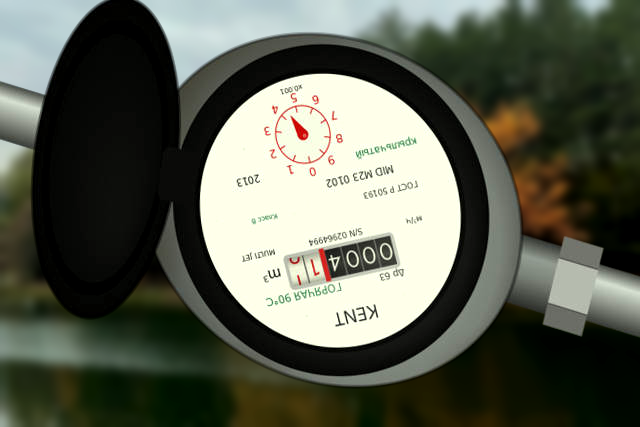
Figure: 4.114 m³
